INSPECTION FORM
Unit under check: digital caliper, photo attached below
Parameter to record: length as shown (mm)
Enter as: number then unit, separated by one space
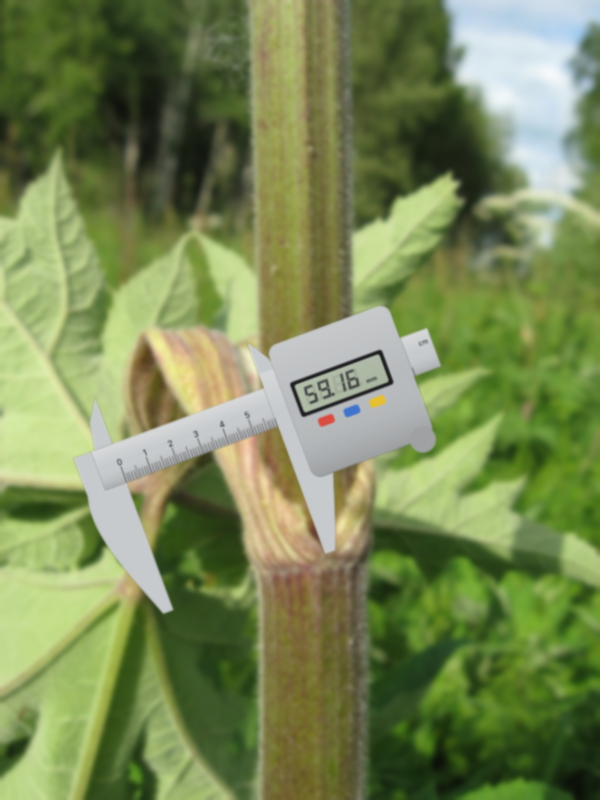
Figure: 59.16 mm
